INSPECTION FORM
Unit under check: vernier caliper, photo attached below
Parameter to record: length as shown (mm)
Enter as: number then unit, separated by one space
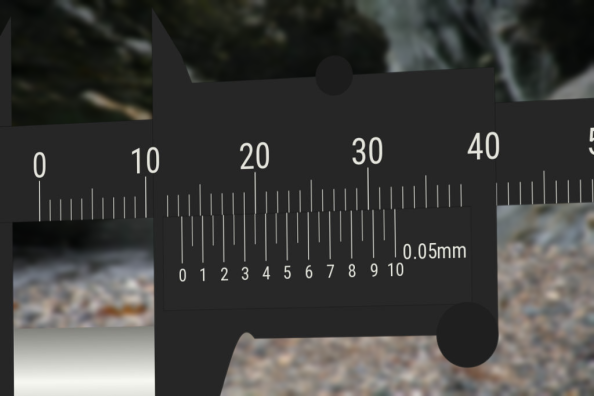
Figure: 13.3 mm
